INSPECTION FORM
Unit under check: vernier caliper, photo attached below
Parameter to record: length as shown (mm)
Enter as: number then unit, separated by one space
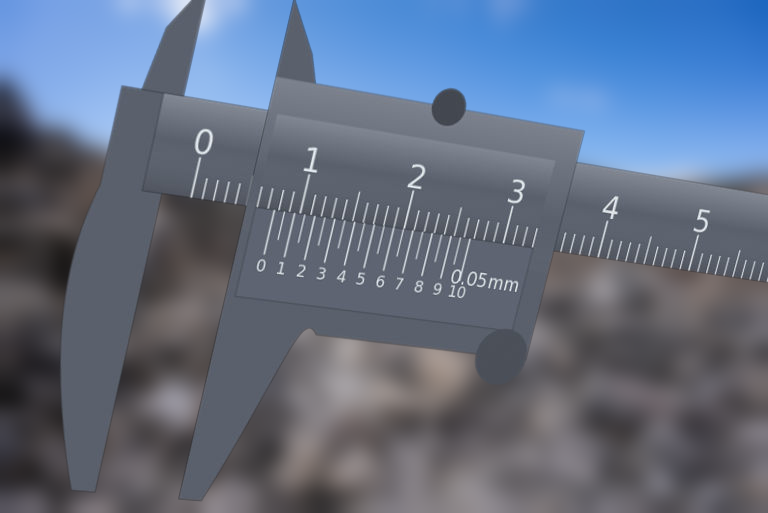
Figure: 7.6 mm
